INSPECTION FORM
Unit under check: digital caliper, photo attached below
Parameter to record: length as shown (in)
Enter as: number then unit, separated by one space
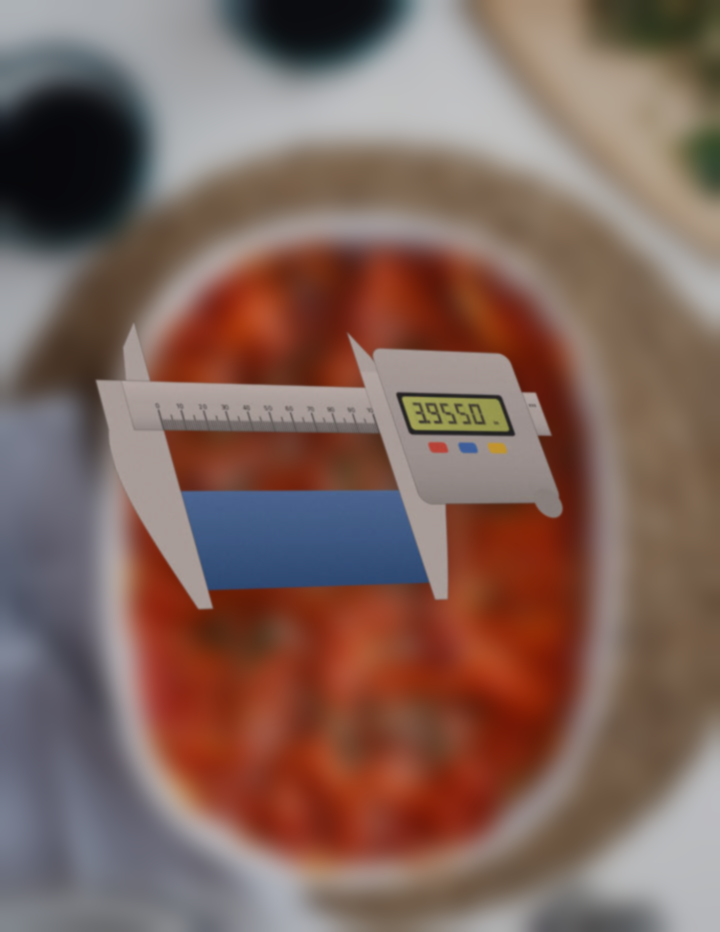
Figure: 3.9550 in
